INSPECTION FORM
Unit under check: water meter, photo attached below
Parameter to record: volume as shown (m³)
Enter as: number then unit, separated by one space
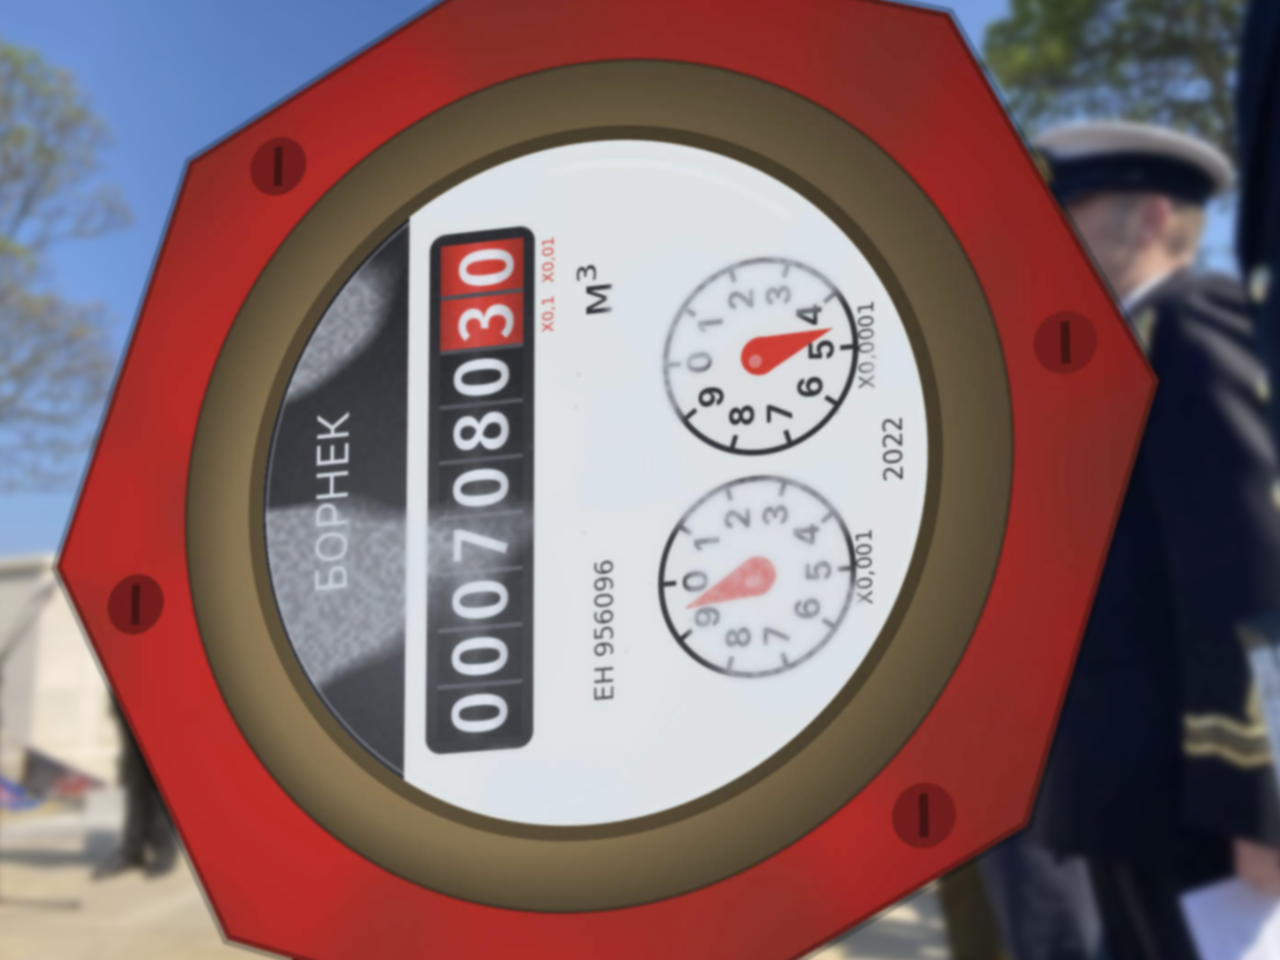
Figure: 7080.2994 m³
